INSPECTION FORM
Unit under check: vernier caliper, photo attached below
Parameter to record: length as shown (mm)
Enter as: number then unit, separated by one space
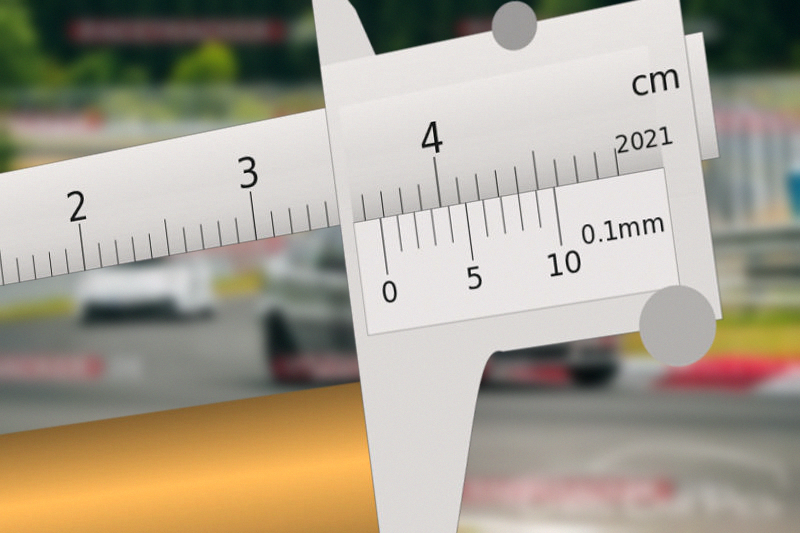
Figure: 36.8 mm
